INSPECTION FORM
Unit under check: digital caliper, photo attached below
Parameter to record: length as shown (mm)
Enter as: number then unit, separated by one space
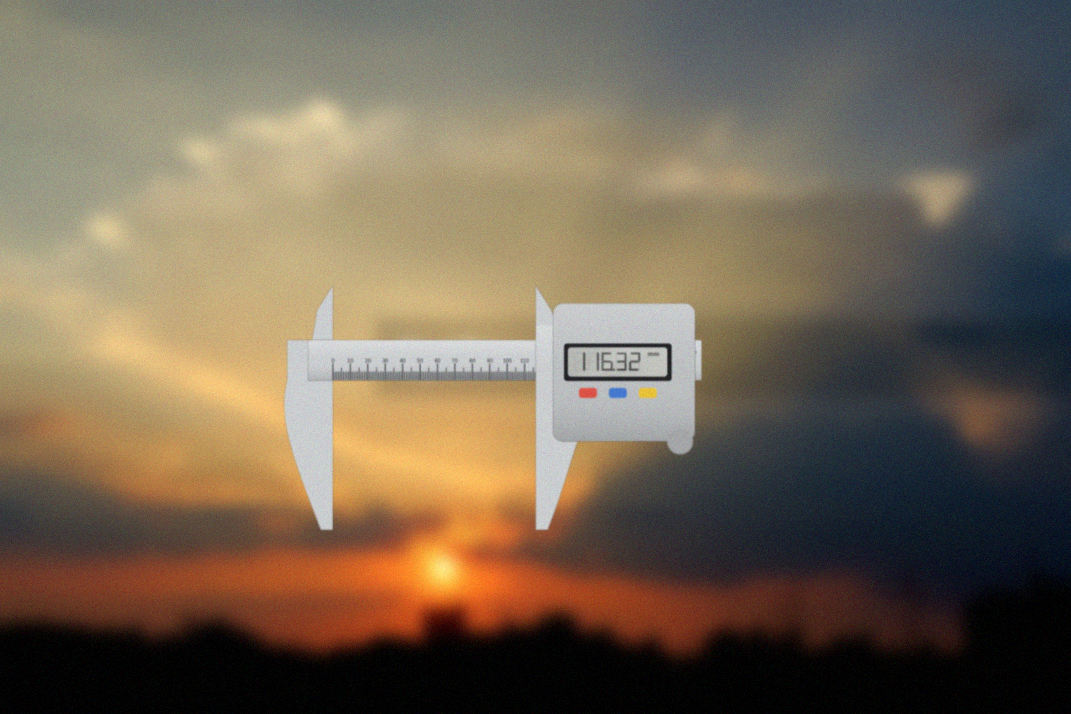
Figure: 116.32 mm
